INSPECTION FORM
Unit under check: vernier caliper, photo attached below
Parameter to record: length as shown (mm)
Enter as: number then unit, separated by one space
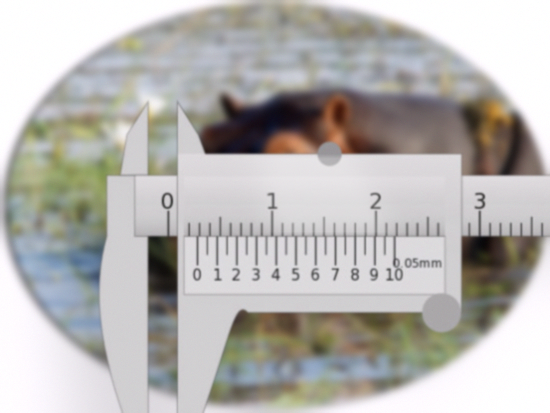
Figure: 2.8 mm
